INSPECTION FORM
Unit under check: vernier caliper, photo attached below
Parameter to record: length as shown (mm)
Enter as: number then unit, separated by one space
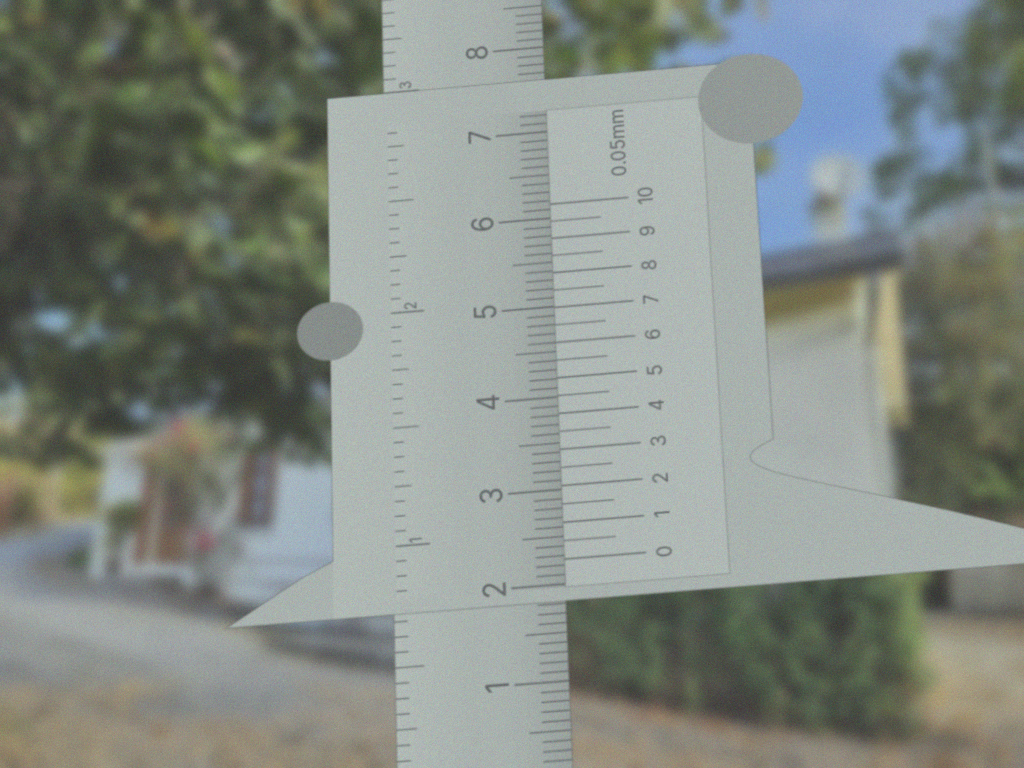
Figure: 22.6 mm
